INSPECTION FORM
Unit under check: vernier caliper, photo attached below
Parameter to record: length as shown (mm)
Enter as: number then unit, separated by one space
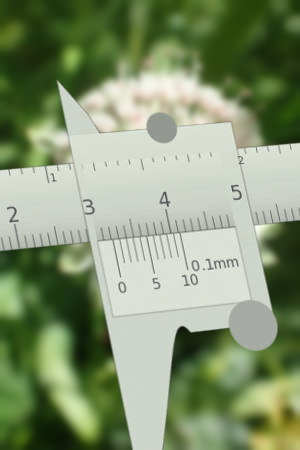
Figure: 32.2 mm
